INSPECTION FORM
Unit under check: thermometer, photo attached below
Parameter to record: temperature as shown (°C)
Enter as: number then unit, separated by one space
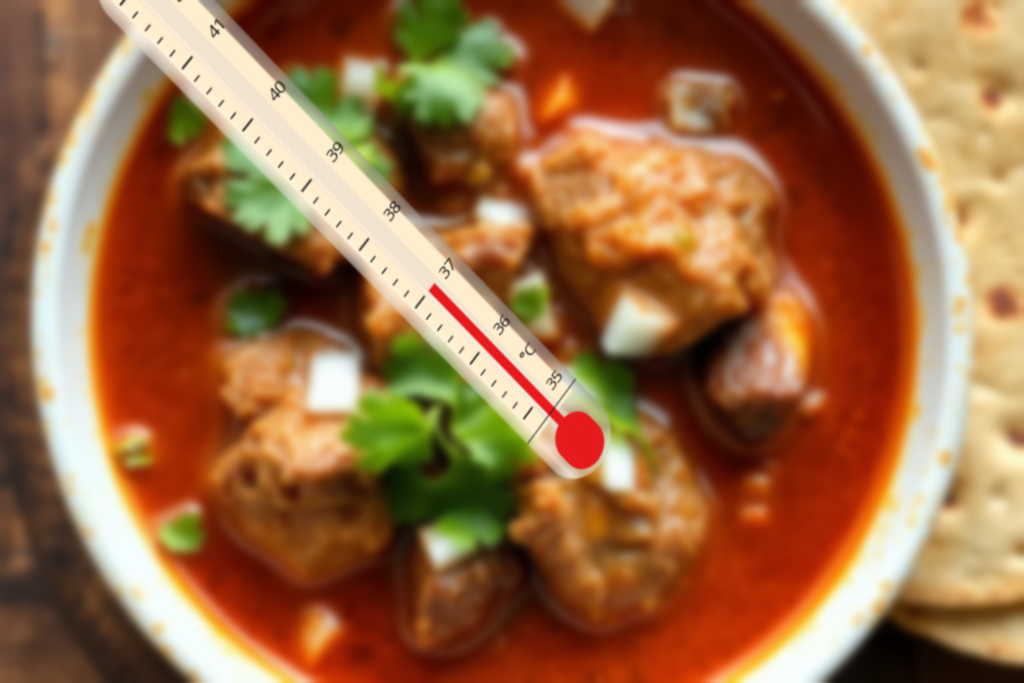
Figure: 37 °C
